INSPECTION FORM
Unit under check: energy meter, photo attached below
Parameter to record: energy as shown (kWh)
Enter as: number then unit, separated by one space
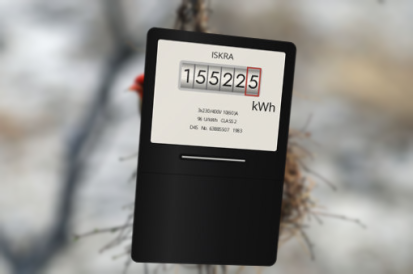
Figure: 15522.5 kWh
